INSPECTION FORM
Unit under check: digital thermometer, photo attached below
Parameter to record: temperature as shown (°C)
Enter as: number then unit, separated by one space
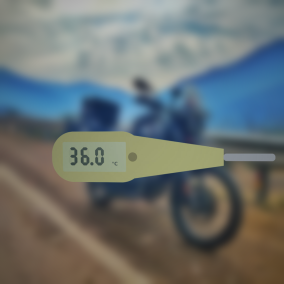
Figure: 36.0 °C
